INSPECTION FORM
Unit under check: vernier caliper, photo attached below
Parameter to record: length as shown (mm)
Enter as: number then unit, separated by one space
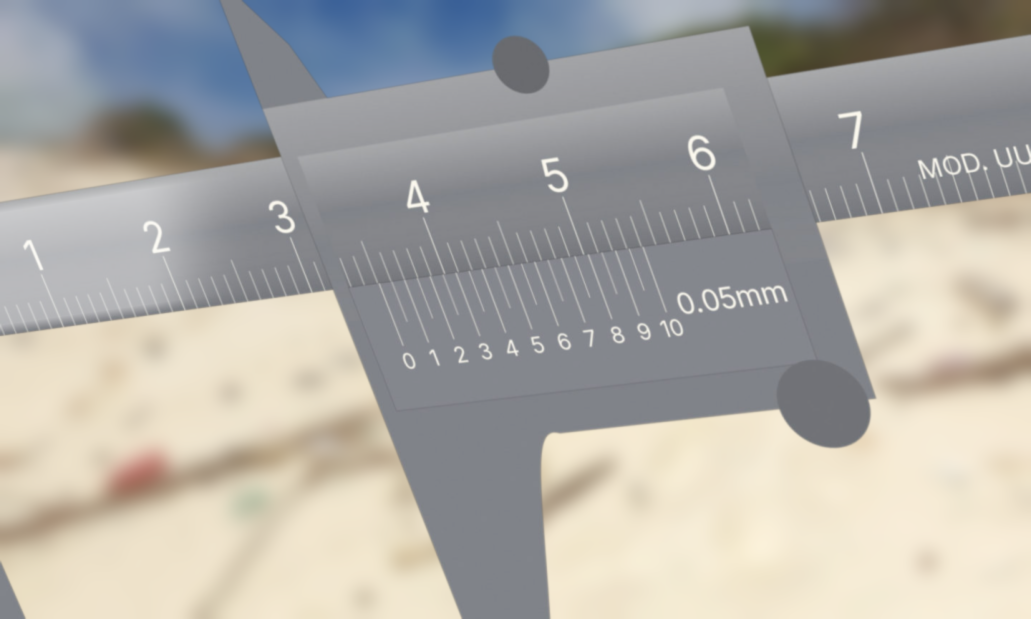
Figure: 35.1 mm
